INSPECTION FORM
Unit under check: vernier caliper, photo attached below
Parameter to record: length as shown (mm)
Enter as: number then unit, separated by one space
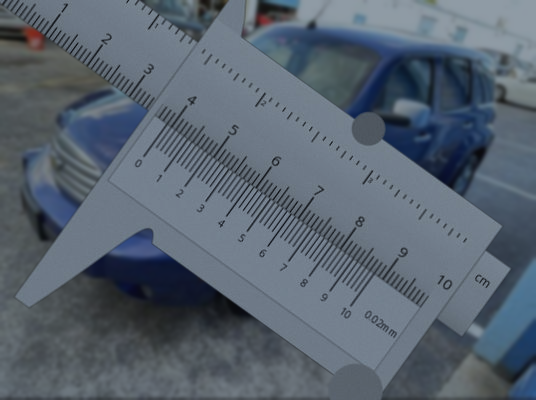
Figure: 39.0 mm
